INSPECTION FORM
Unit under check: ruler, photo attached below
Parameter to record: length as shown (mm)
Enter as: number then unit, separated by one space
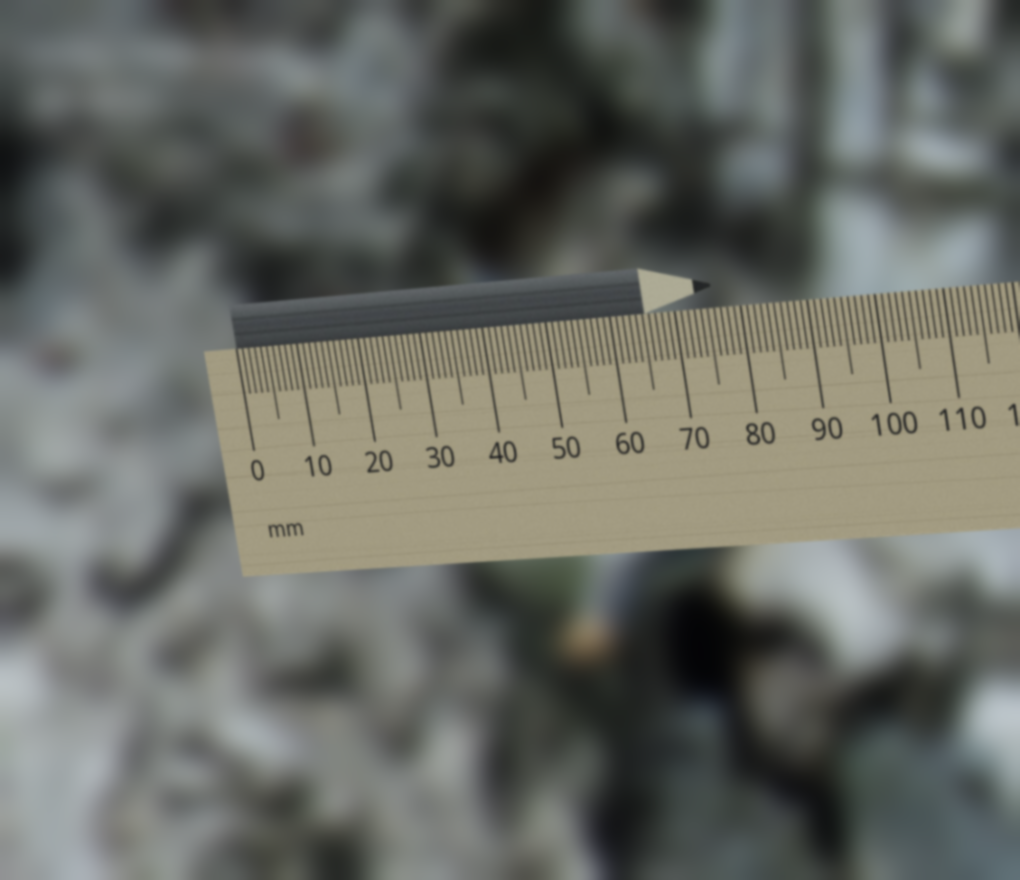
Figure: 76 mm
